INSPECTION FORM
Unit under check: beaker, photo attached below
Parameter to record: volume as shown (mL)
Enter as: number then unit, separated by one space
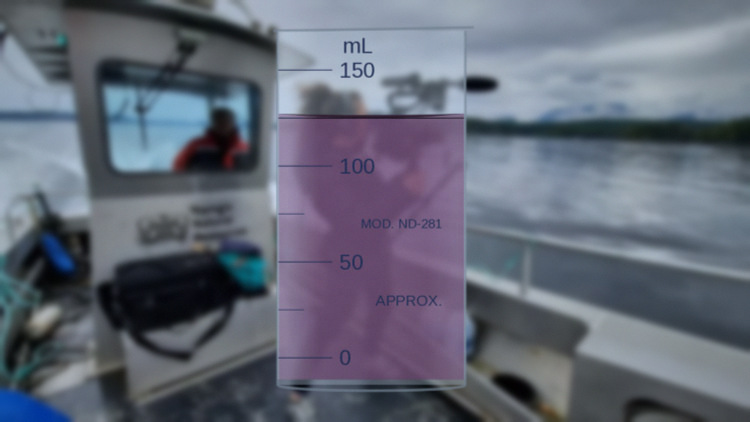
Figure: 125 mL
